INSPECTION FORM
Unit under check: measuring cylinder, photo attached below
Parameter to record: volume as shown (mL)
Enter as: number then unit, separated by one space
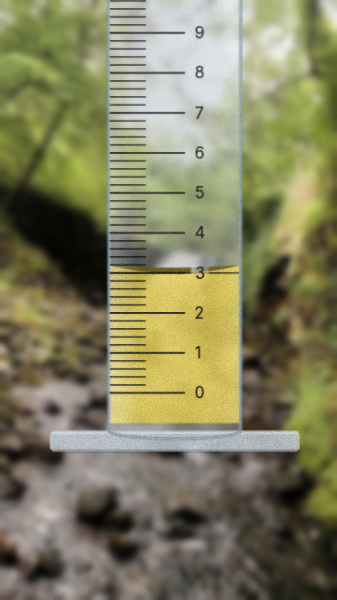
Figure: 3 mL
